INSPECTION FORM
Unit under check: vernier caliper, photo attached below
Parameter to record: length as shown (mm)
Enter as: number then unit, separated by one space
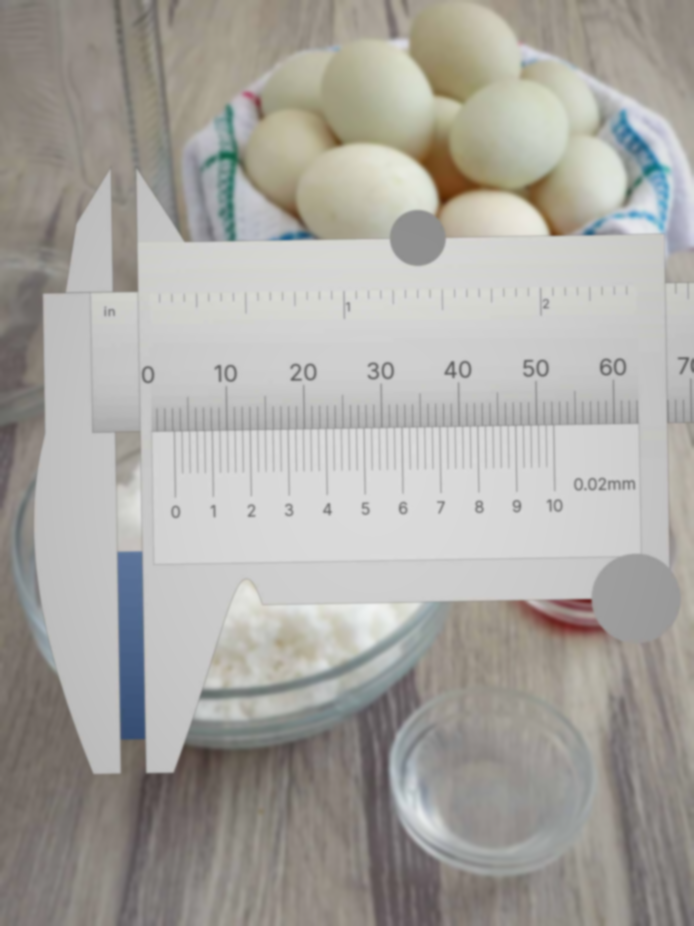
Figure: 3.2 mm
